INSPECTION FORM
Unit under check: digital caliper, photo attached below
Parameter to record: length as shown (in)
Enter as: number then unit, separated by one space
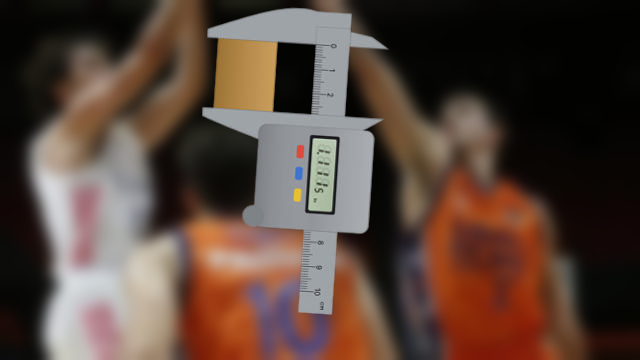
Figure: 1.1115 in
